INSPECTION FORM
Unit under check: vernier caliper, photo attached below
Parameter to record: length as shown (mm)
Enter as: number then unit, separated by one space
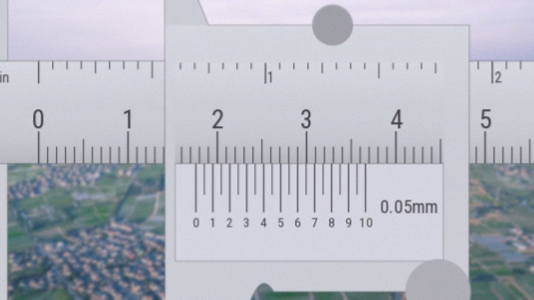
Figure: 17.6 mm
